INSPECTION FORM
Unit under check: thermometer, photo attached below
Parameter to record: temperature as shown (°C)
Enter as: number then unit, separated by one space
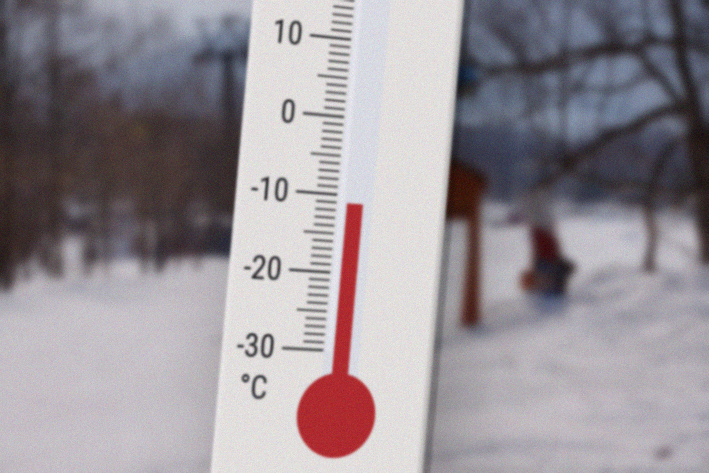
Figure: -11 °C
